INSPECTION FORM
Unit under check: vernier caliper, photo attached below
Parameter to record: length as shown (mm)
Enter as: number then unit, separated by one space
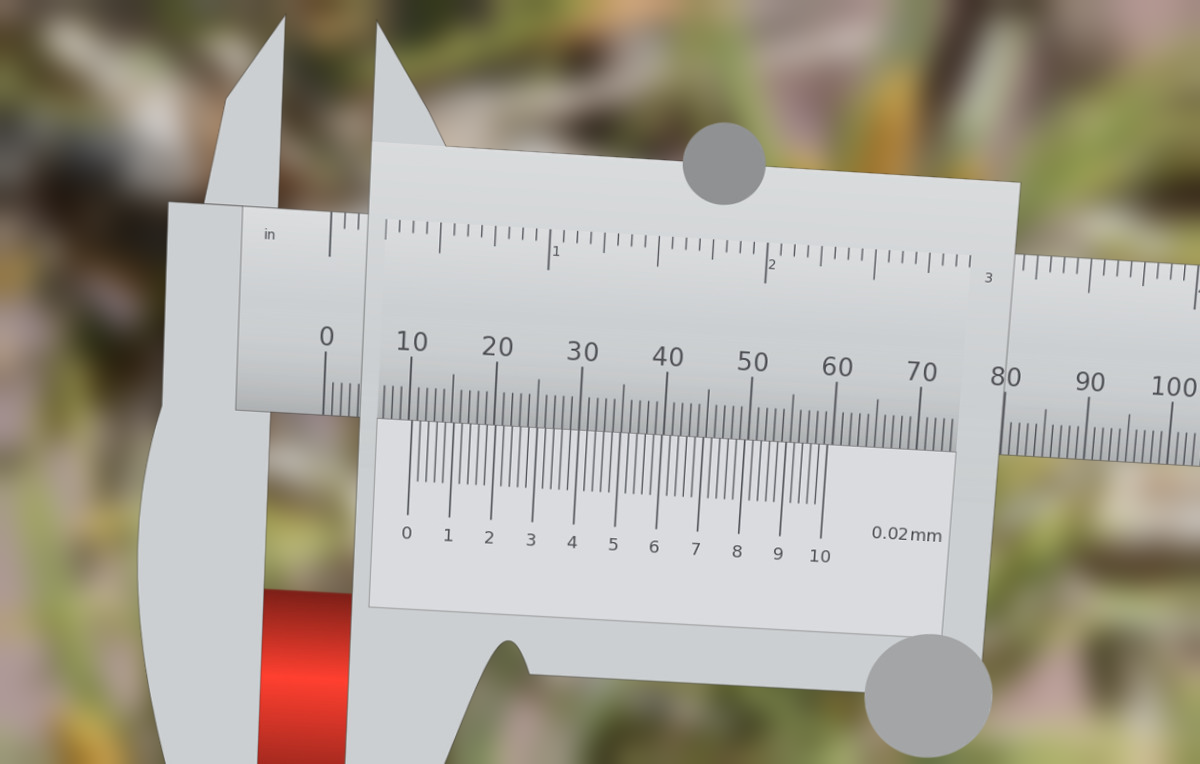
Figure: 10.4 mm
